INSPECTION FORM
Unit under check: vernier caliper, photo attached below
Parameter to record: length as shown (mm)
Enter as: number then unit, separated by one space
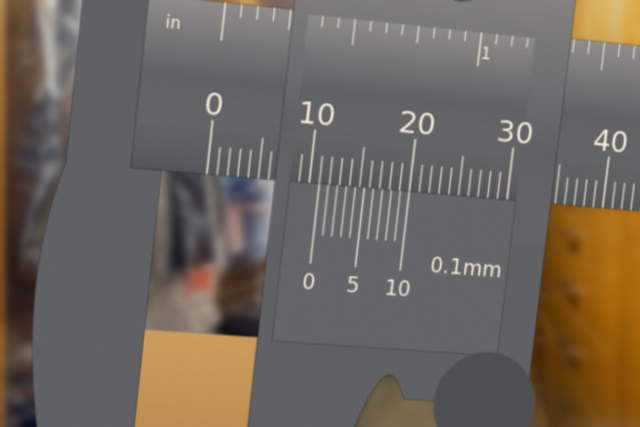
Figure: 11.0 mm
